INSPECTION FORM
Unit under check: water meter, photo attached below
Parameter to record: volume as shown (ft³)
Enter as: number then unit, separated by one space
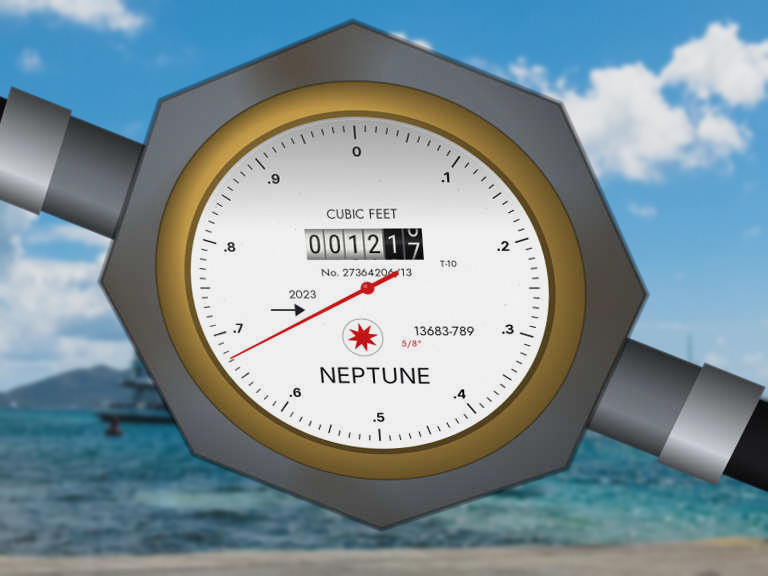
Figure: 1216.67 ft³
